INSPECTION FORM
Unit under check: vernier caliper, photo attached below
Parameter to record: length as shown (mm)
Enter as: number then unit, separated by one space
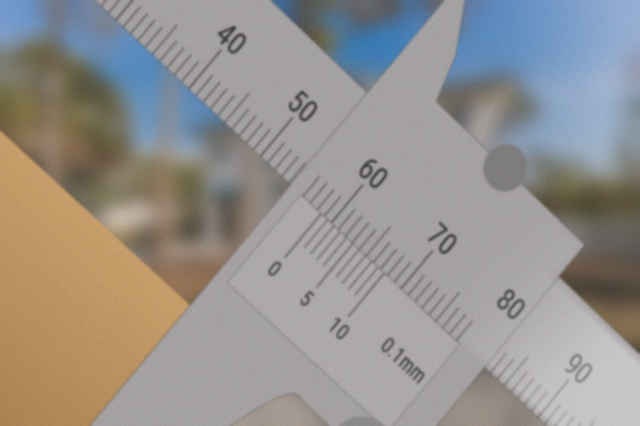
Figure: 58.6 mm
